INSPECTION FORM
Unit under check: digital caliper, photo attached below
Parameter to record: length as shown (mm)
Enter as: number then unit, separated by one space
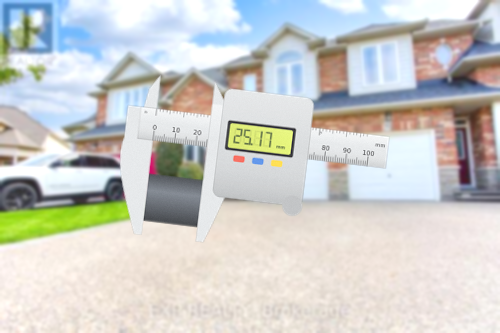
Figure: 25.17 mm
